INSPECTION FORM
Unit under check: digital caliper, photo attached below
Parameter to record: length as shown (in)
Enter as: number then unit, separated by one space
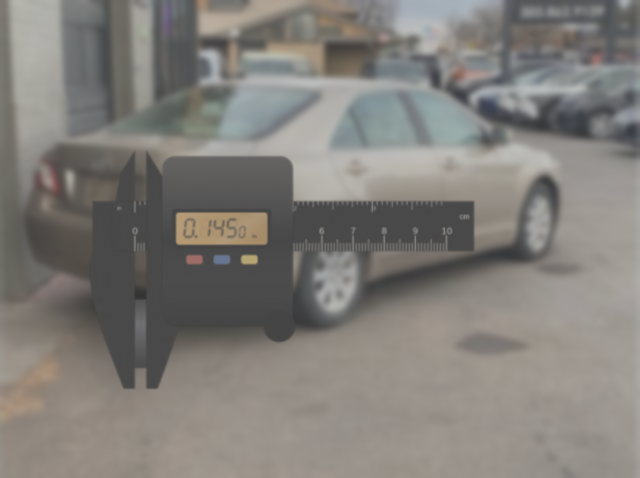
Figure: 0.1450 in
